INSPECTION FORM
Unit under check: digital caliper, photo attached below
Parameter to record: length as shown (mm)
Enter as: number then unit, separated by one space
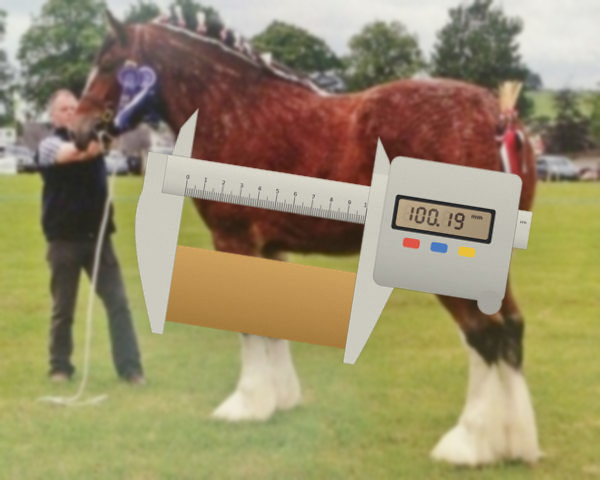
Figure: 100.19 mm
